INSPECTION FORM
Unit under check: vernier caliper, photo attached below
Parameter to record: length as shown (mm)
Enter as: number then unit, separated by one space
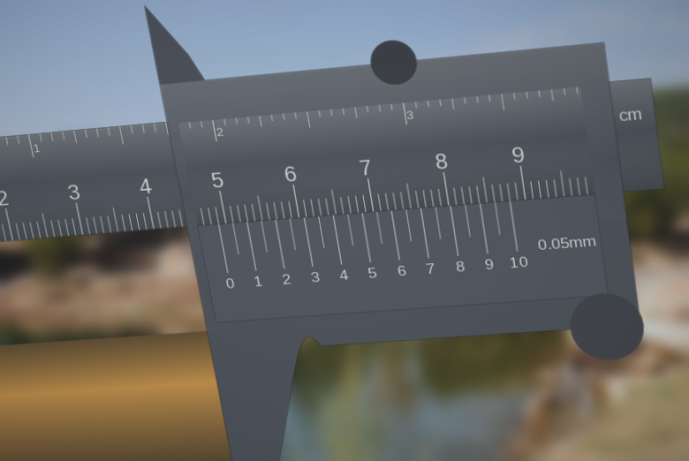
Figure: 49.0 mm
